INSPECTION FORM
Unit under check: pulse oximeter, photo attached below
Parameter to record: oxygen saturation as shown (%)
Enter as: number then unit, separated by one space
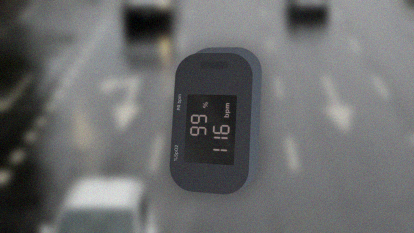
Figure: 99 %
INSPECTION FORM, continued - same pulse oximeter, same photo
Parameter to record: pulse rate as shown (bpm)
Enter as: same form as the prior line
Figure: 116 bpm
